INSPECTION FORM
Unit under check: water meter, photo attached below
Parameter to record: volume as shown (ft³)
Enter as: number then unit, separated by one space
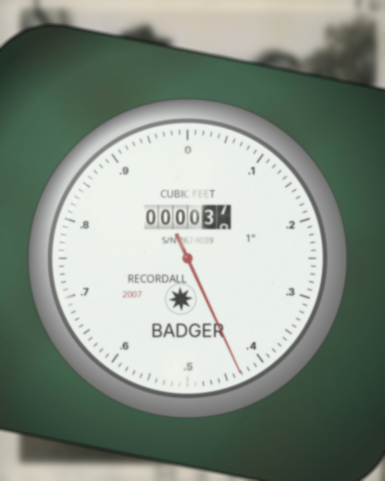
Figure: 37.43 ft³
